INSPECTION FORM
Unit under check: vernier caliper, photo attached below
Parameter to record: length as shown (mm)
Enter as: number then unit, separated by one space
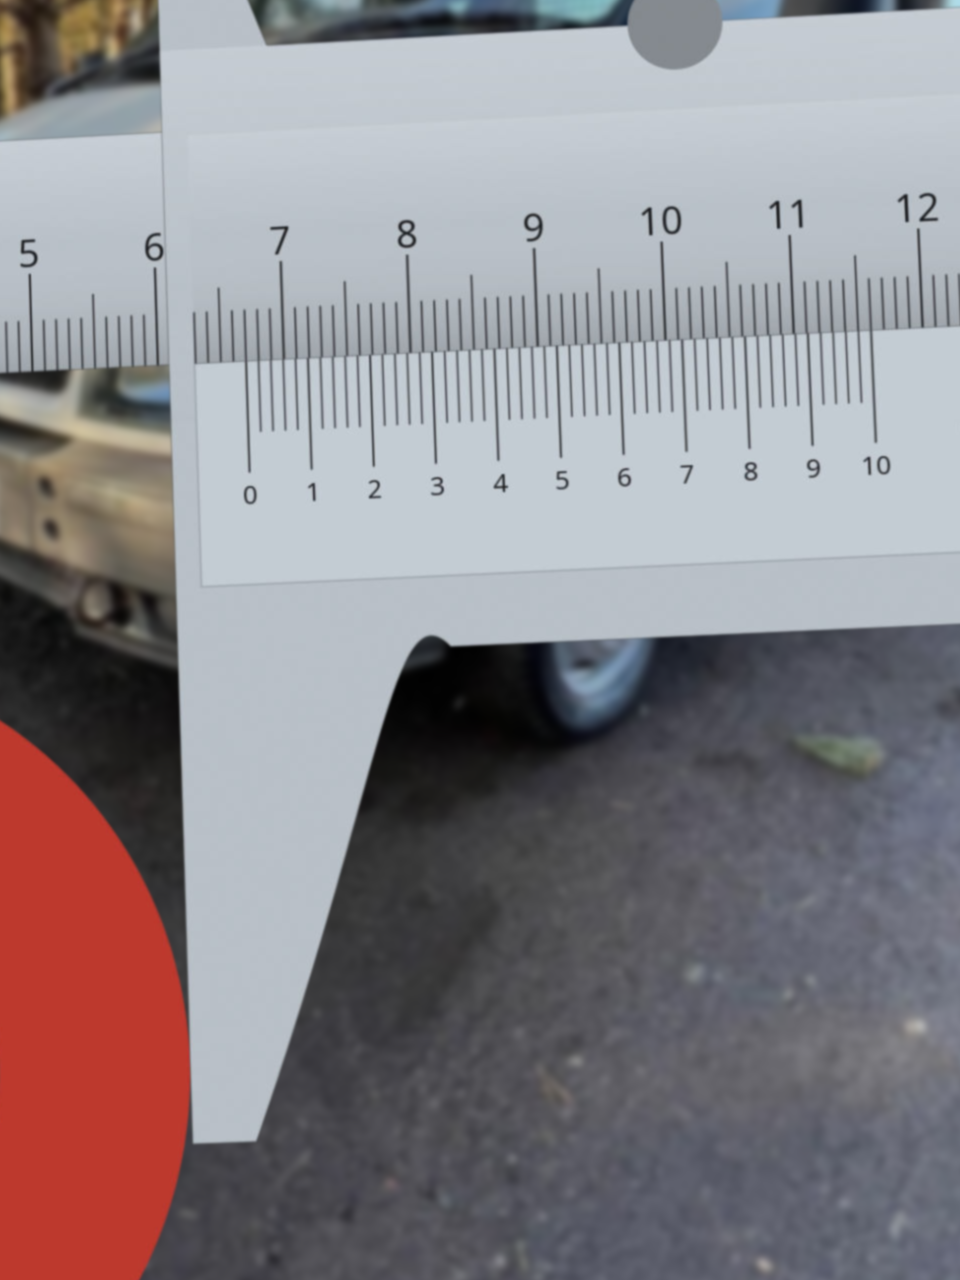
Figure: 67.0 mm
